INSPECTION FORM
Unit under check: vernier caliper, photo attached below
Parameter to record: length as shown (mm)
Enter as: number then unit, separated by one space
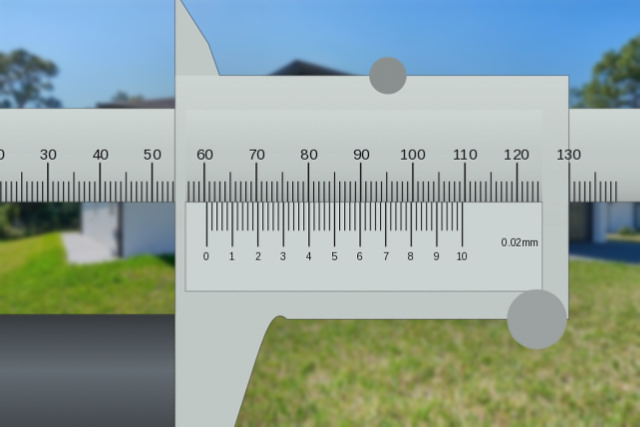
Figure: 60.5 mm
